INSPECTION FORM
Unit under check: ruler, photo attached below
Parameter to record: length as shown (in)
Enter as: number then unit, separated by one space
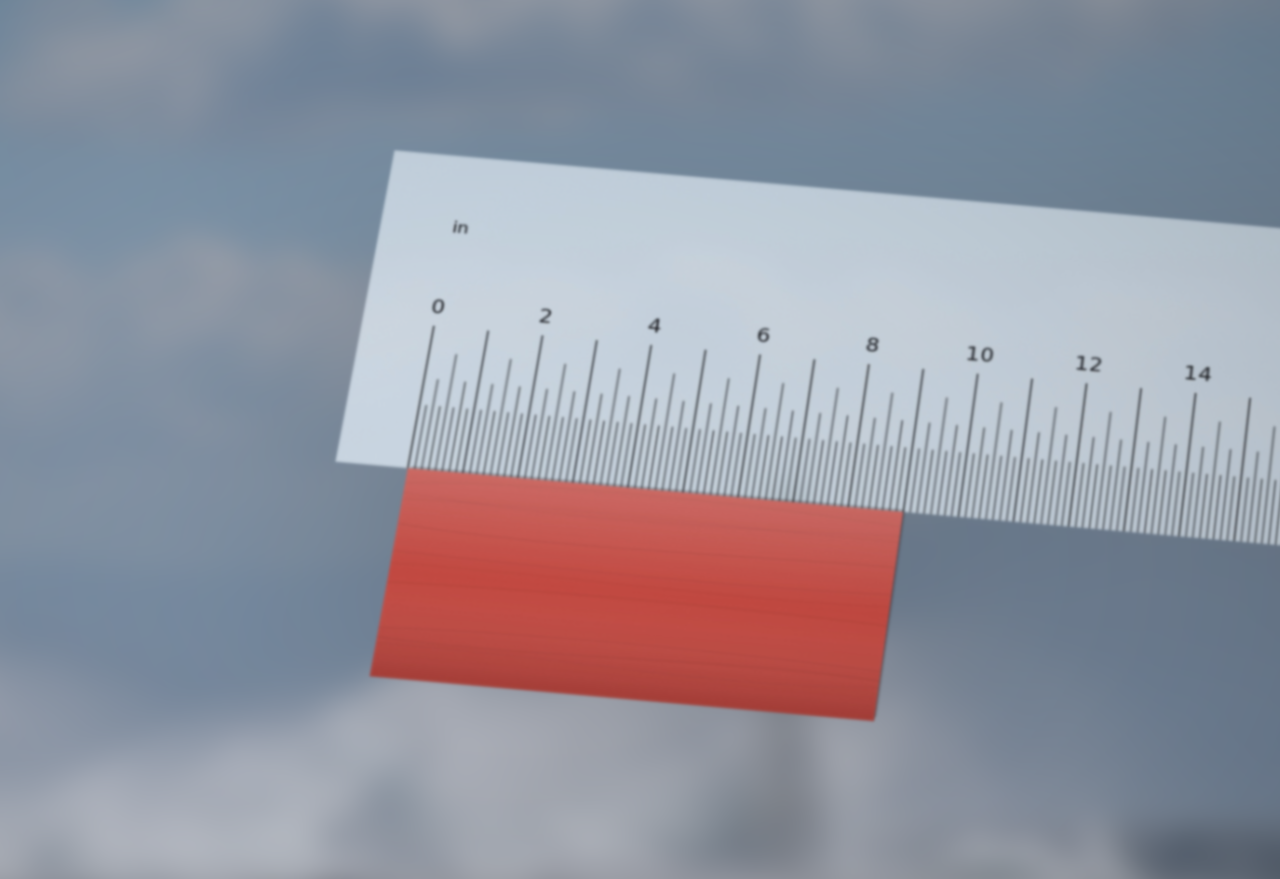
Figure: 9 in
